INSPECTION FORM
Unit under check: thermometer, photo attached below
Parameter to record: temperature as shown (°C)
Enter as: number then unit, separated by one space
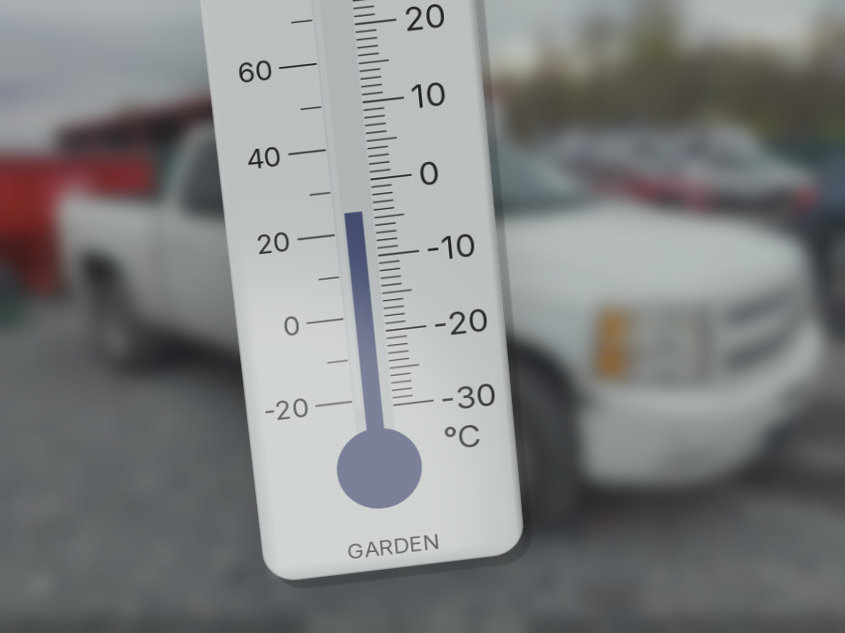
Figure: -4 °C
